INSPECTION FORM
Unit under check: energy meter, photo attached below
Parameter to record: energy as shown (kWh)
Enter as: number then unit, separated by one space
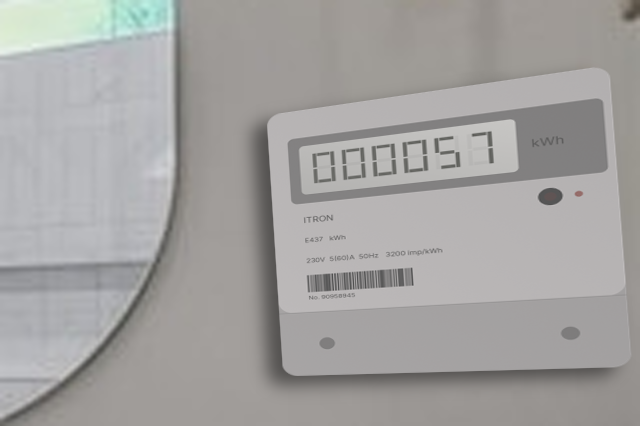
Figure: 57 kWh
